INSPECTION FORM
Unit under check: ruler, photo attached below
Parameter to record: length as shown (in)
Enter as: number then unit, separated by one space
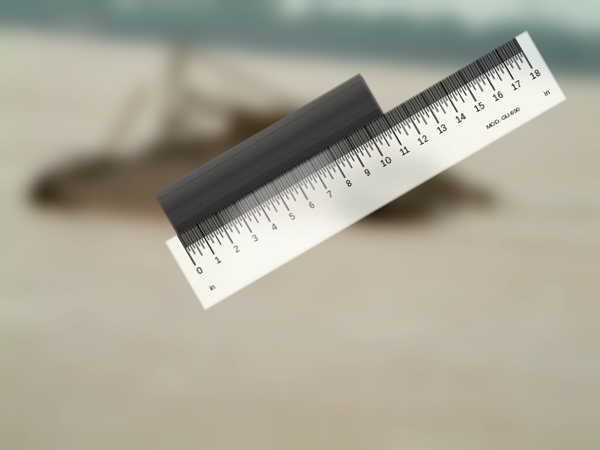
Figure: 11 in
